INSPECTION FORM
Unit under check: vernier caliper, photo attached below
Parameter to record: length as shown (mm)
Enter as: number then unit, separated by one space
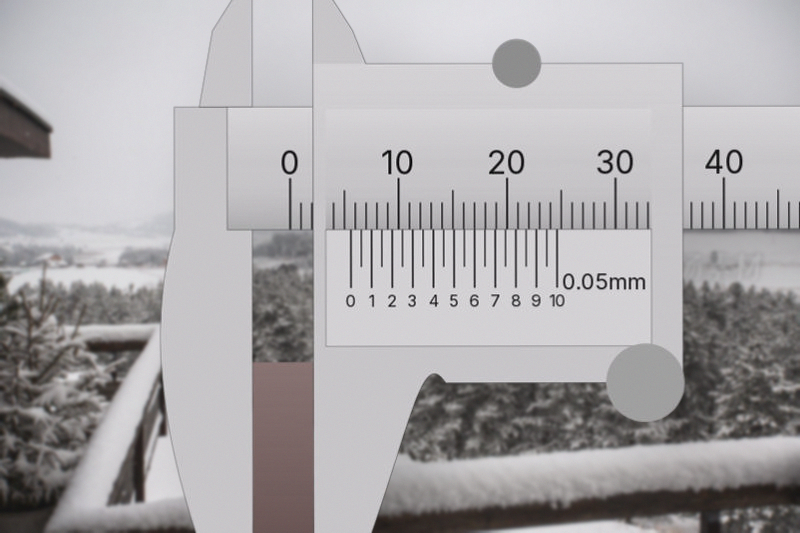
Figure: 5.6 mm
